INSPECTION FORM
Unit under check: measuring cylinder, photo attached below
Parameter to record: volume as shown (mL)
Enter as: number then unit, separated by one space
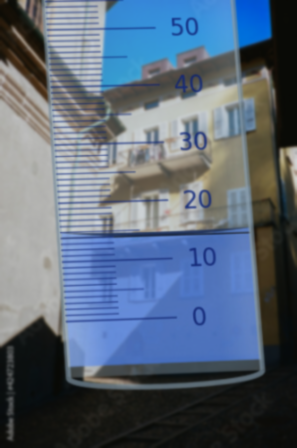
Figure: 14 mL
